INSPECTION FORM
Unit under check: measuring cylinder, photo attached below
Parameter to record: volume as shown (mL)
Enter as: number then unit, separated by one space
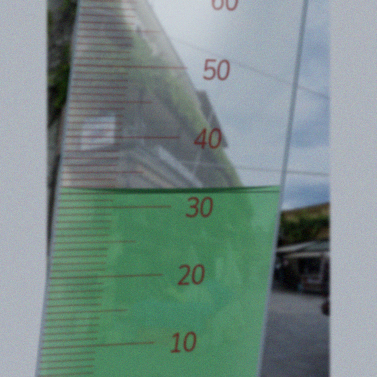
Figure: 32 mL
